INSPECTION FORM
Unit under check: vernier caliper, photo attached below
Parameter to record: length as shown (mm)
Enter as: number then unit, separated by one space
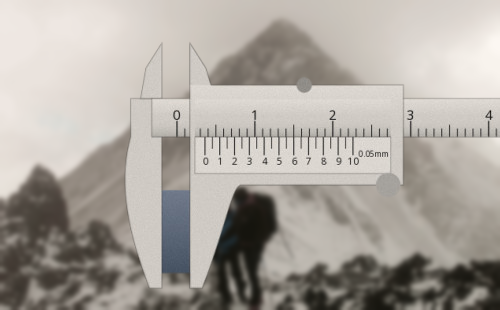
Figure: 3.6 mm
